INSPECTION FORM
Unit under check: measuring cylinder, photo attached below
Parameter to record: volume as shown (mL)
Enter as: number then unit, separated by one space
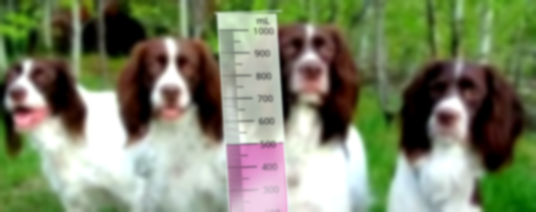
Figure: 500 mL
